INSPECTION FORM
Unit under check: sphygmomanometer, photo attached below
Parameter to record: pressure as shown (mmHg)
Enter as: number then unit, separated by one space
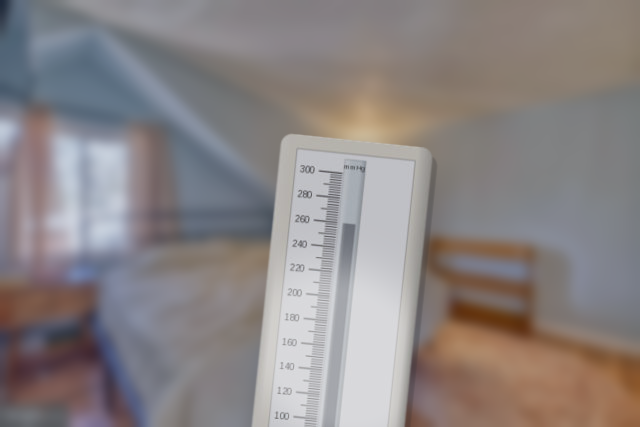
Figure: 260 mmHg
